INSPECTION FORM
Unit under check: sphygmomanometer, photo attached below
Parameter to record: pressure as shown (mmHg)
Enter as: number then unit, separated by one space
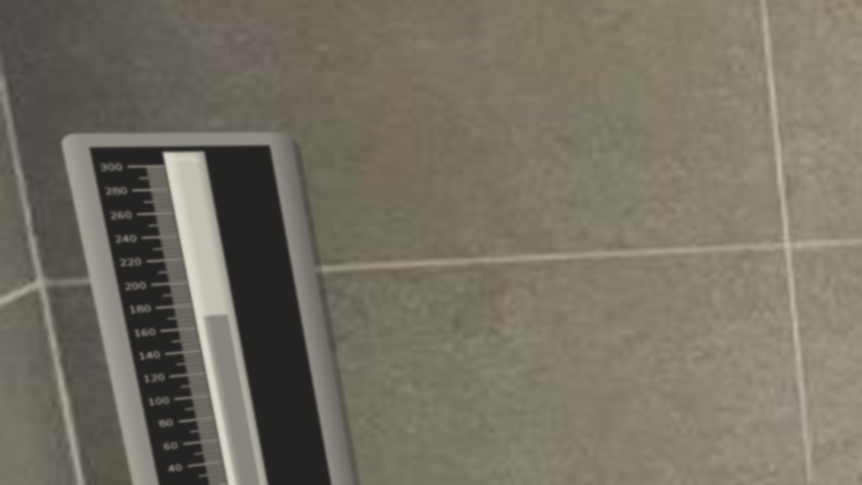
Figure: 170 mmHg
